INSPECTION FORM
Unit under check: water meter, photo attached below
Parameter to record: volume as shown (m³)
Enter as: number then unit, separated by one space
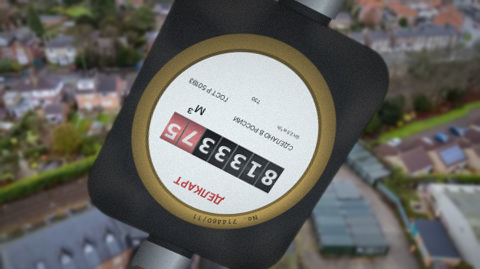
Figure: 81333.75 m³
